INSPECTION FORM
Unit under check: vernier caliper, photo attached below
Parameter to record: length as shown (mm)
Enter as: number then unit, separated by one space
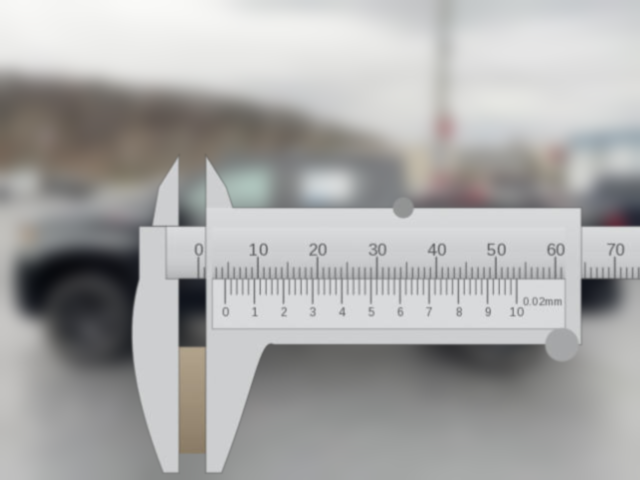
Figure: 4.5 mm
